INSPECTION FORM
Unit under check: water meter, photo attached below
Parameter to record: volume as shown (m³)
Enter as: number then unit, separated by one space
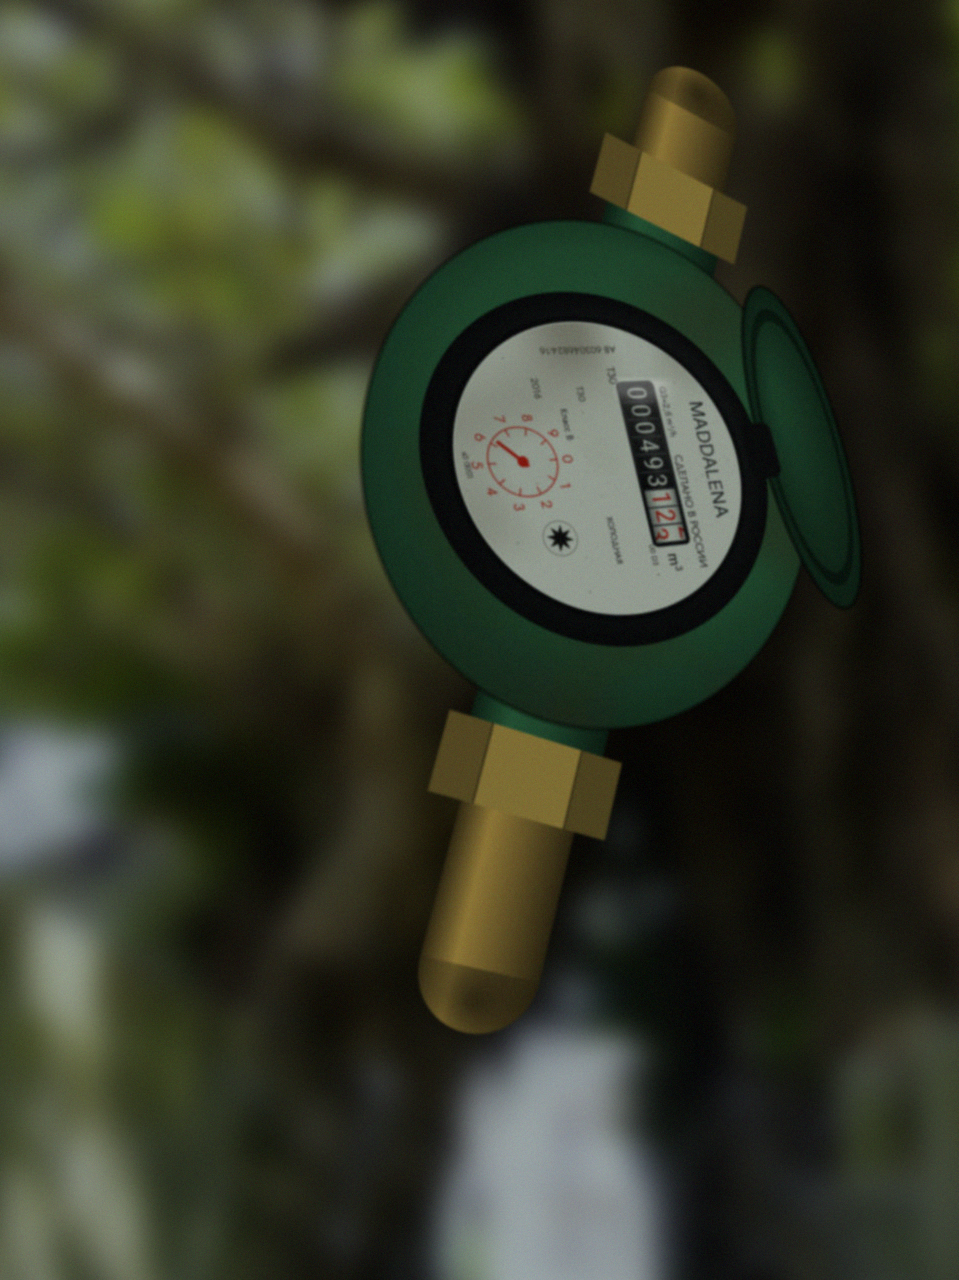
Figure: 493.1226 m³
